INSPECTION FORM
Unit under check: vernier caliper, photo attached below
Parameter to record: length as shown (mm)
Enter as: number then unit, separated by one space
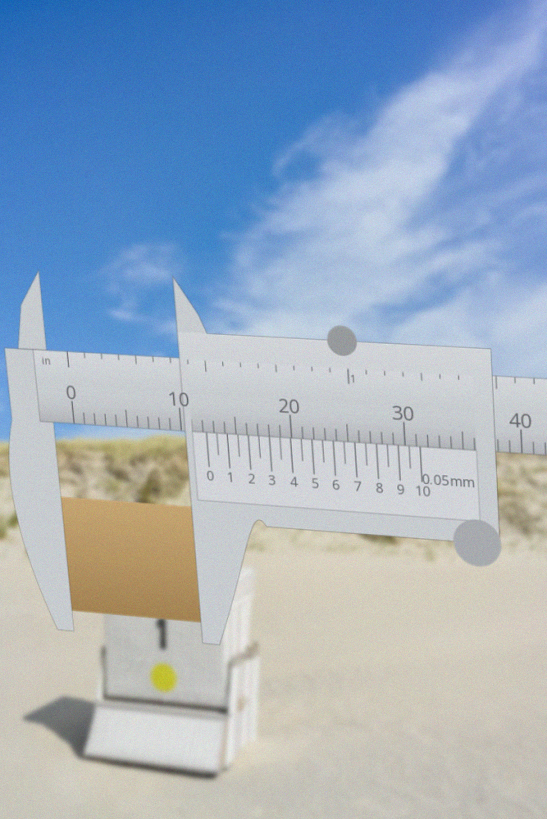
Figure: 12.3 mm
